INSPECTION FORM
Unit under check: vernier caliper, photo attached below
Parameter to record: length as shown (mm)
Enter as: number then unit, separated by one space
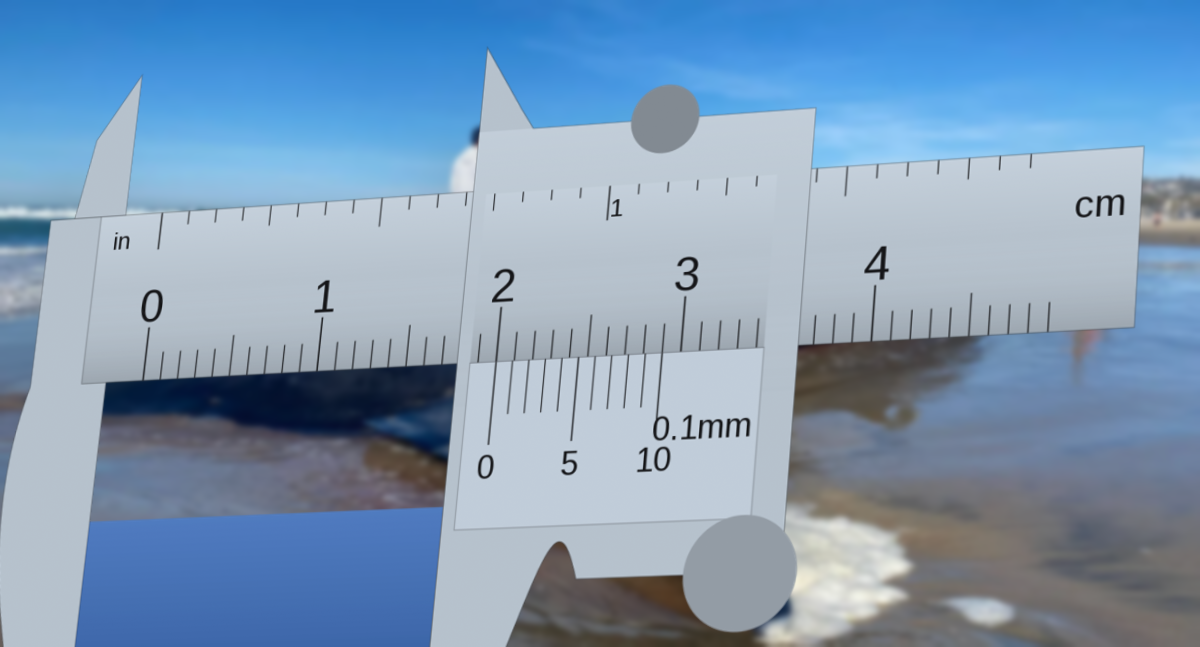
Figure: 20.0 mm
